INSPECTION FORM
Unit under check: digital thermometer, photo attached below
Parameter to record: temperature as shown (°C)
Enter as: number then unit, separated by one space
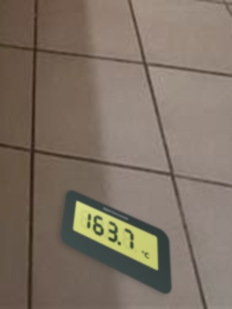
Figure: 163.7 °C
